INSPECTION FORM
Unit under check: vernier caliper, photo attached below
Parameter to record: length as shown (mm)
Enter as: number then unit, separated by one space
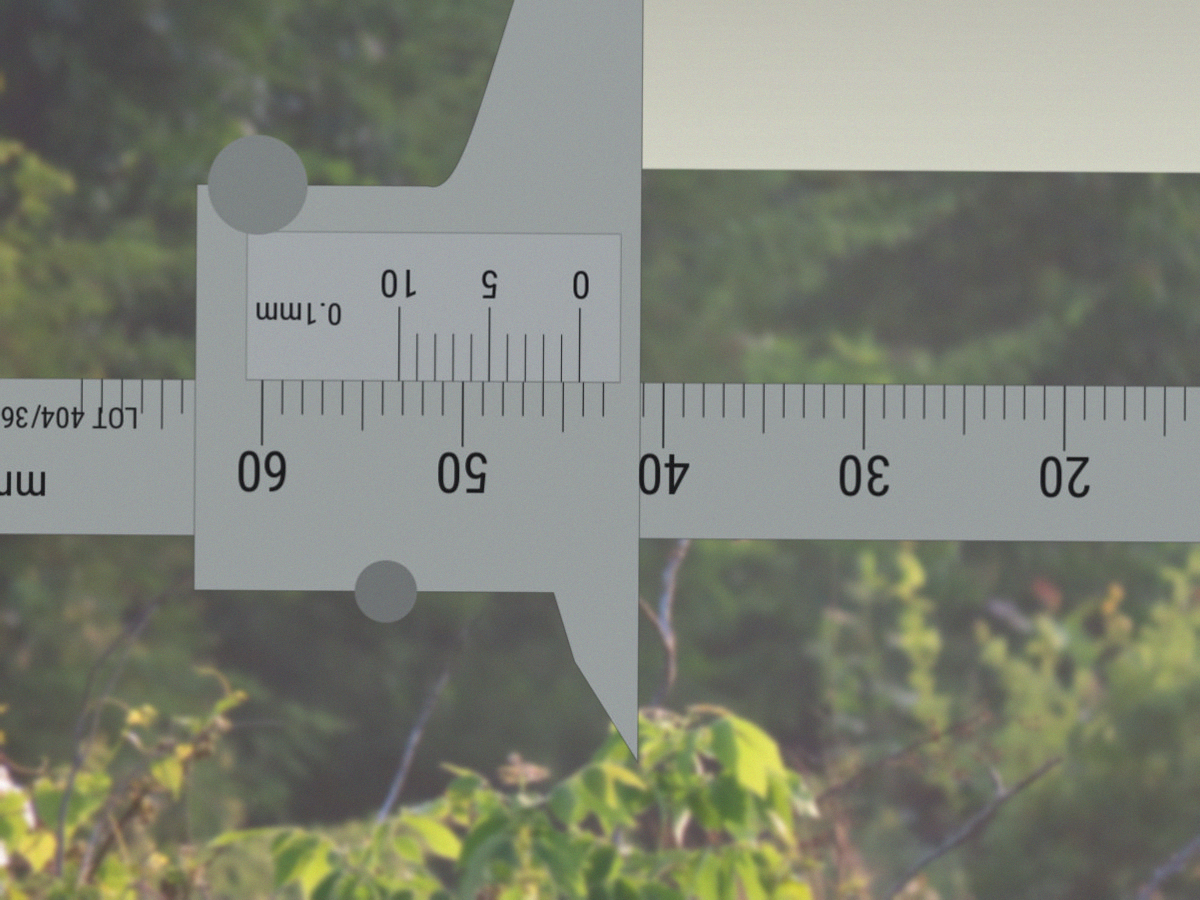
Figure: 44.2 mm
